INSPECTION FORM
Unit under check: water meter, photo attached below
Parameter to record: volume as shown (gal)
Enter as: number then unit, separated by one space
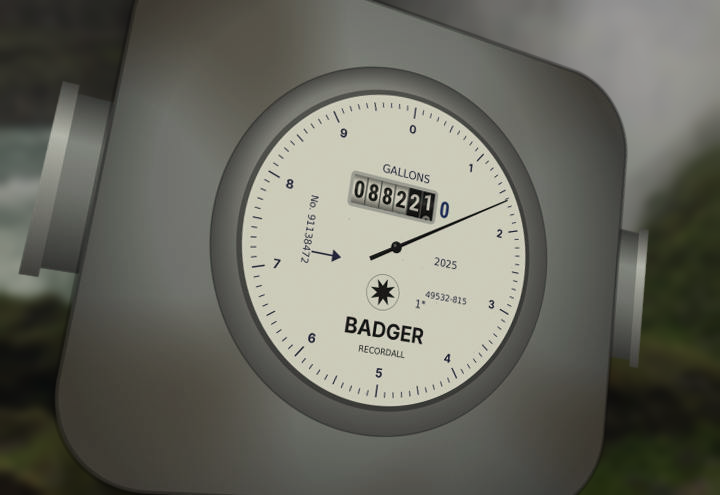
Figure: 882211.6 gal
